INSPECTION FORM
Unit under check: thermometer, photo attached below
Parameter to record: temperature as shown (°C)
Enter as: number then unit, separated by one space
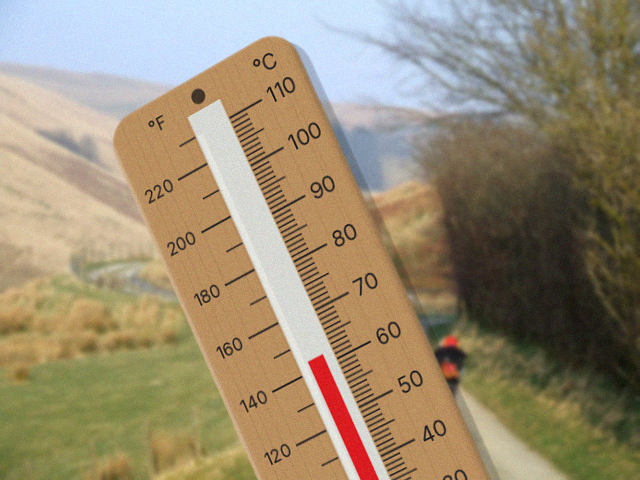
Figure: 62 °C
